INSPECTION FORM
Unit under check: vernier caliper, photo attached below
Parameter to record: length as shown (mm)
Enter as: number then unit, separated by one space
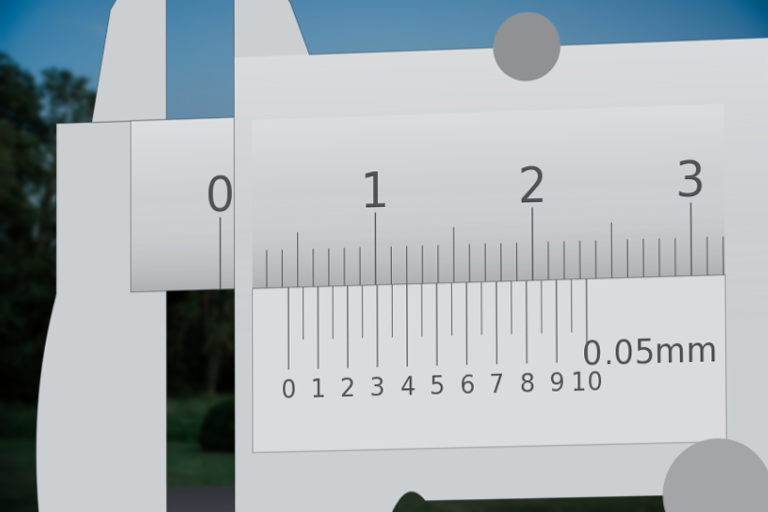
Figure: 4.4 mm
